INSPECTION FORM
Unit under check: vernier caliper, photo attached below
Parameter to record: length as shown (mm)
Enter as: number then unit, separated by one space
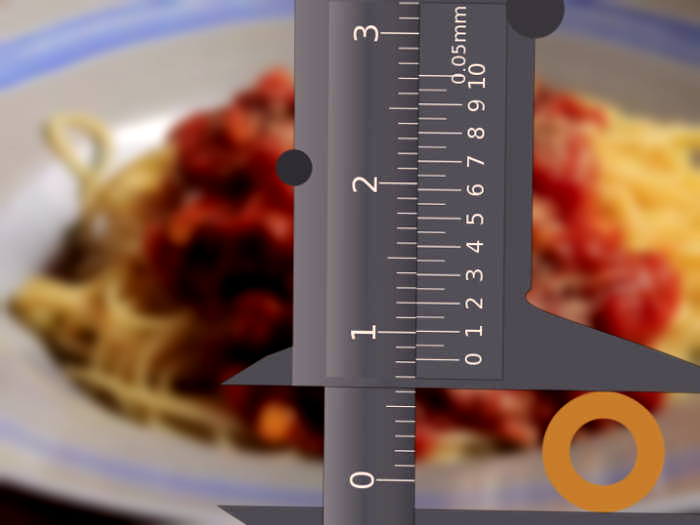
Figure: 8.2 mm
